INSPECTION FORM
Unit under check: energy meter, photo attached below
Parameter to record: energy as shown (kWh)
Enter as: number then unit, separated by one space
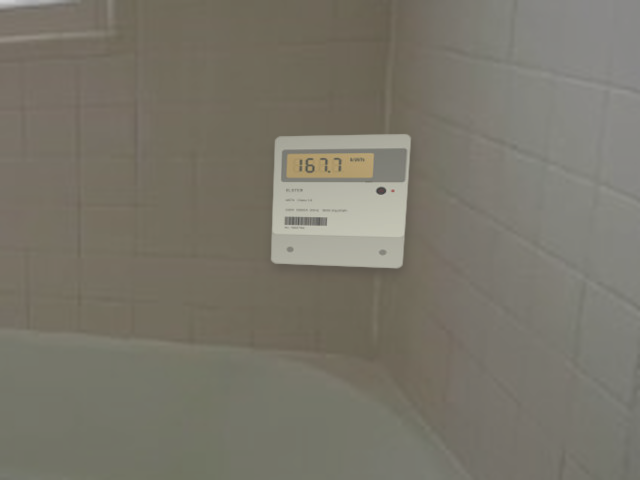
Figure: 167.7 kWh
